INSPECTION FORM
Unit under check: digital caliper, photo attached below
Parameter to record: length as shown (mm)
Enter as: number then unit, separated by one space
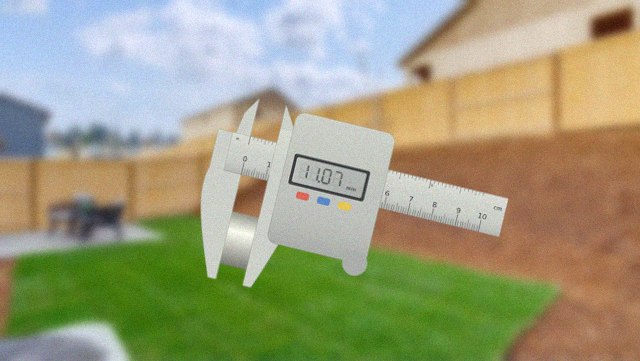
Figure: 11.07 mm
